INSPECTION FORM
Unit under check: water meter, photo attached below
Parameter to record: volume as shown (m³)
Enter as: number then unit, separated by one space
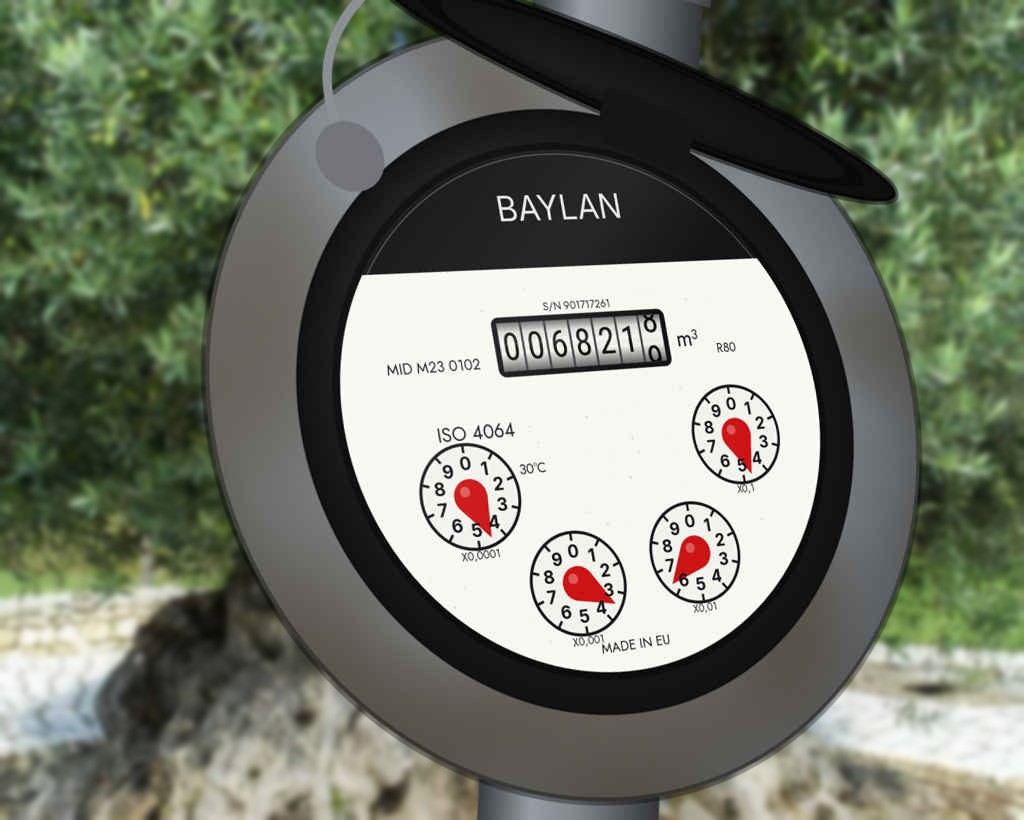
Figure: 68218.4634 m³
